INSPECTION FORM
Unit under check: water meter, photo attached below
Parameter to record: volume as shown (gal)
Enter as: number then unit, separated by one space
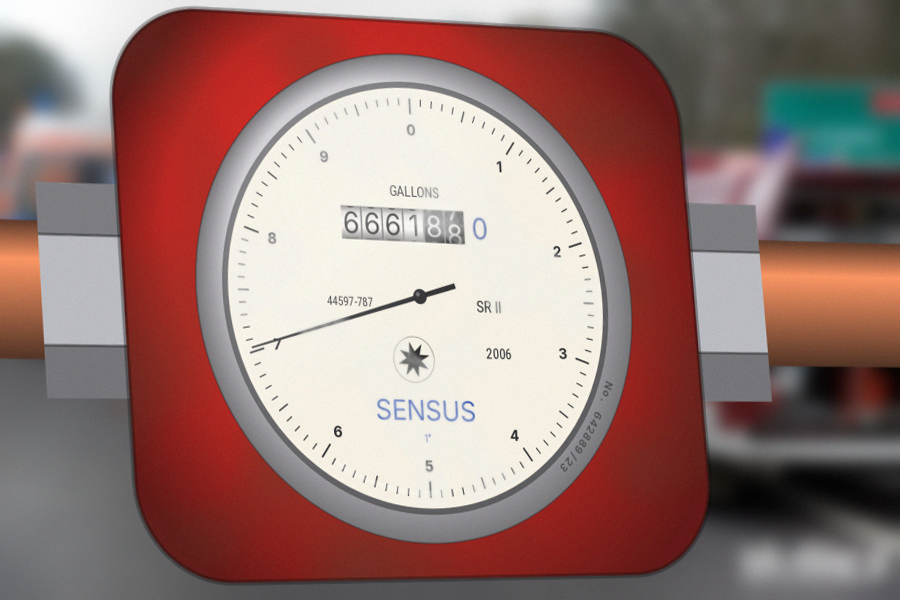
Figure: 6661877.0 gal
